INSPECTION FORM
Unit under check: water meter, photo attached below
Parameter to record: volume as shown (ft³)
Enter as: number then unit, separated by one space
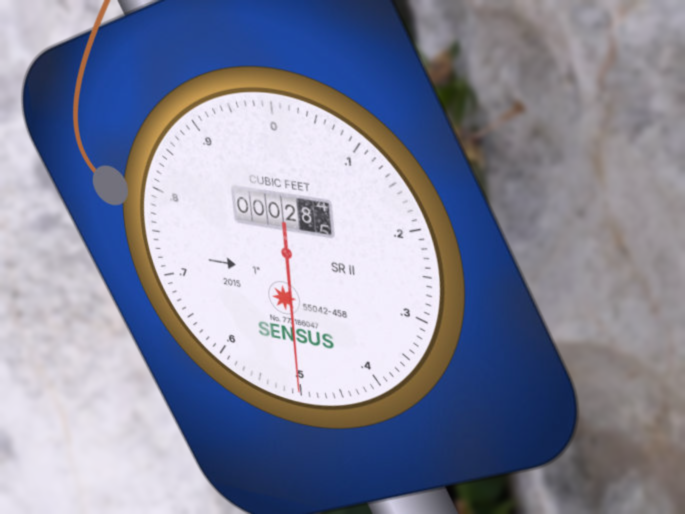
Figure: 284.50 ft³
